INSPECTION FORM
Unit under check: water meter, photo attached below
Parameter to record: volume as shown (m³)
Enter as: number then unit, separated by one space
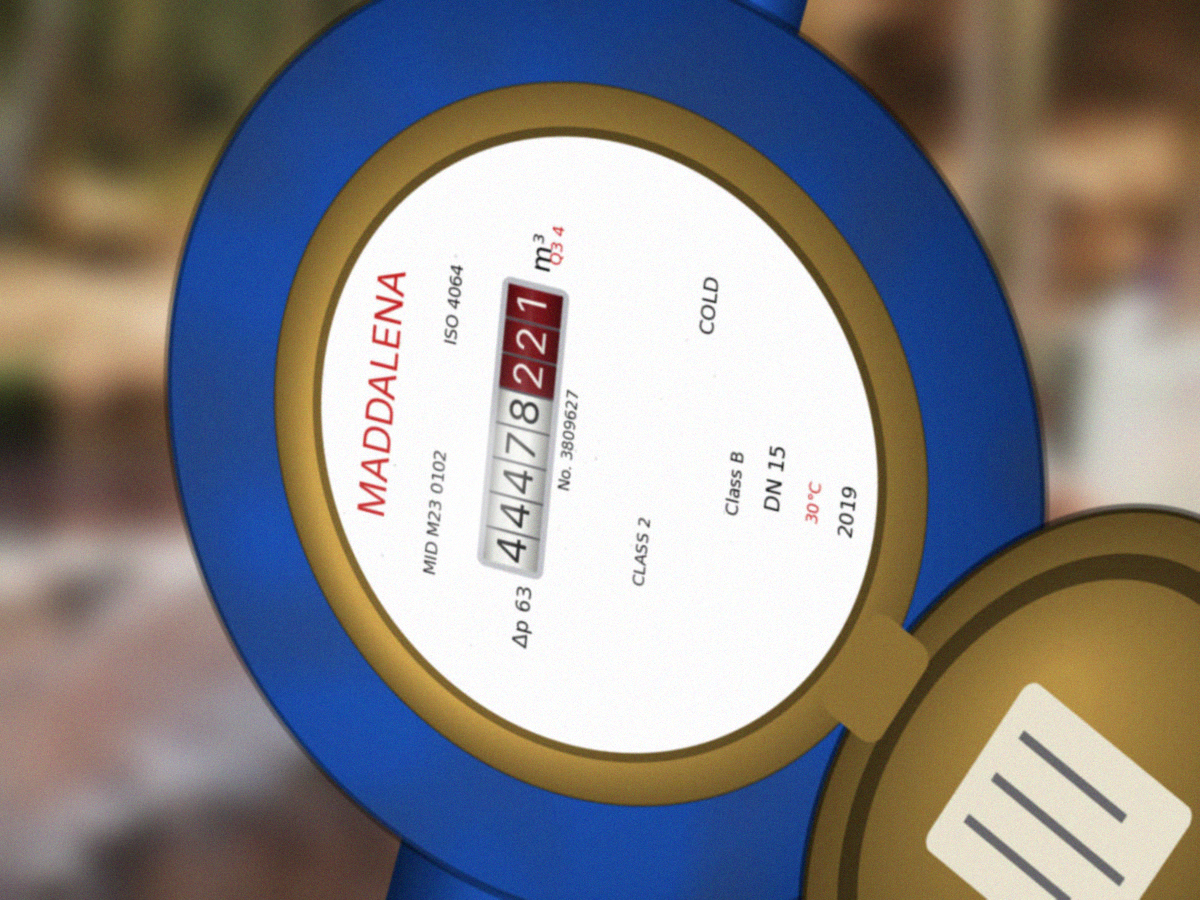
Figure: 44478.221 m³
